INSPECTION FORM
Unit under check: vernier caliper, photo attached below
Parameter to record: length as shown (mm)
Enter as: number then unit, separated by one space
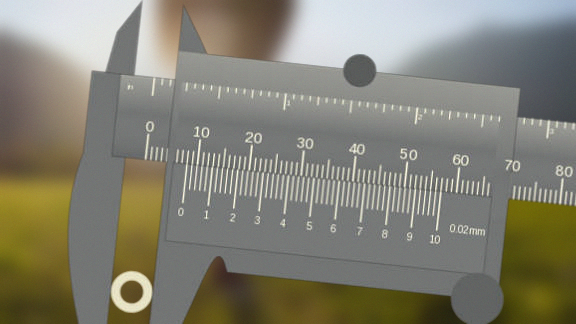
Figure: 8.0 mm
